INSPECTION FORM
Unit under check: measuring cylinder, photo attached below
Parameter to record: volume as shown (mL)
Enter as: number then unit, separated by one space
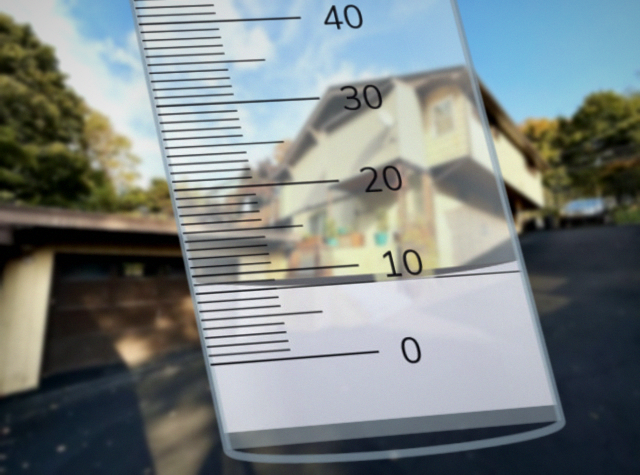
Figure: 8 mL
